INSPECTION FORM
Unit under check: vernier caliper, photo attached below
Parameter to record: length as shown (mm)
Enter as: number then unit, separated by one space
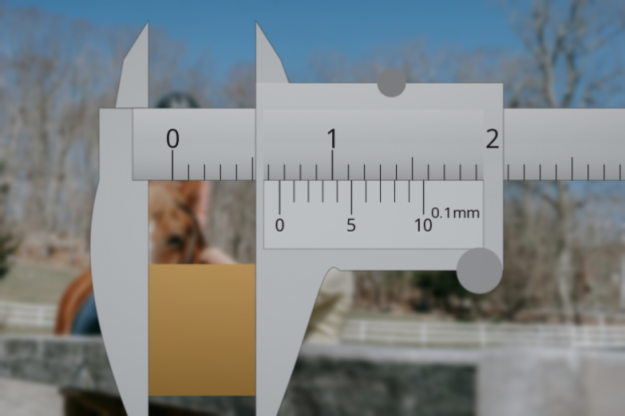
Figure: 6.7 mm
